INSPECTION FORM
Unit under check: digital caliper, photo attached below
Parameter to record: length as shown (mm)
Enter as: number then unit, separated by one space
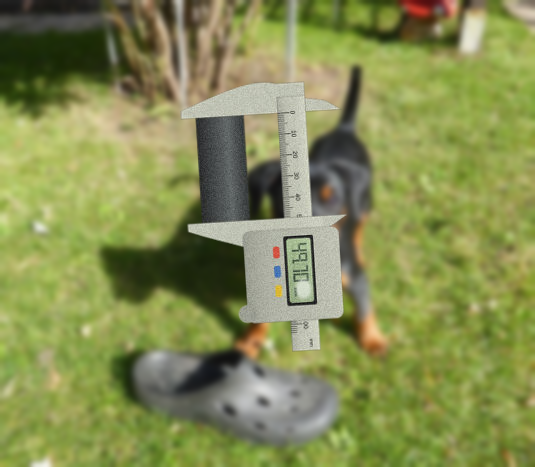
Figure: 49.70 mm
